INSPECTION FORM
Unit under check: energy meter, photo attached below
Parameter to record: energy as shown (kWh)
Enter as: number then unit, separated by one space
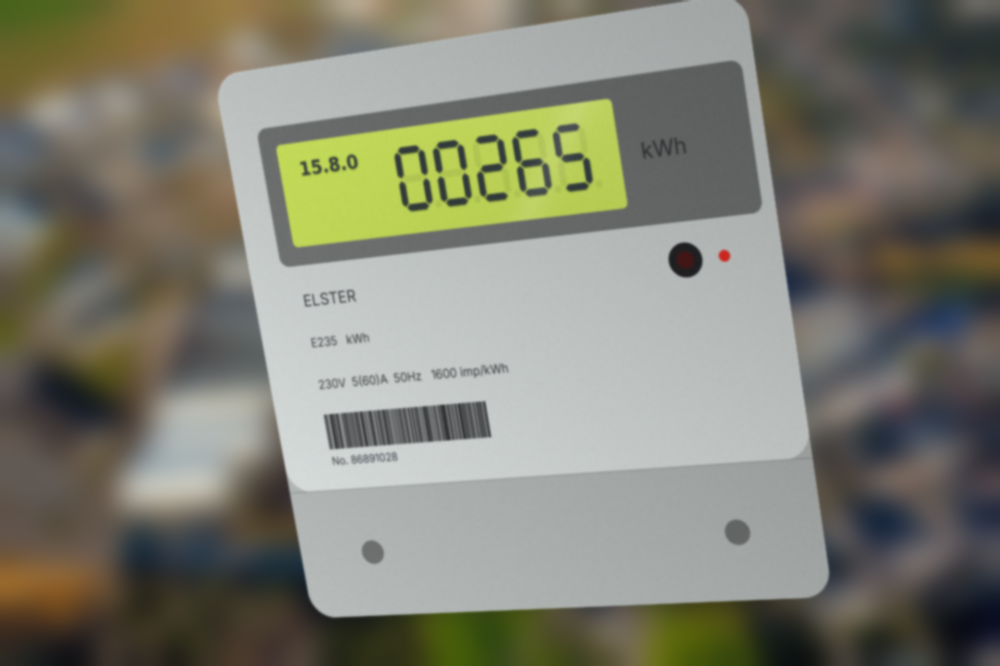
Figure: 265 kWh
